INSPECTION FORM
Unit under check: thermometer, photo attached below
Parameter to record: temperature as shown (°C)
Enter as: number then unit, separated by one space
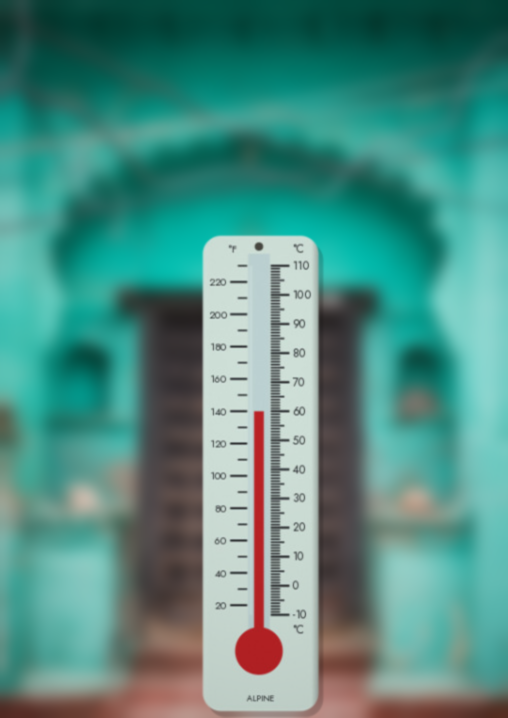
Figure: 60 °C
